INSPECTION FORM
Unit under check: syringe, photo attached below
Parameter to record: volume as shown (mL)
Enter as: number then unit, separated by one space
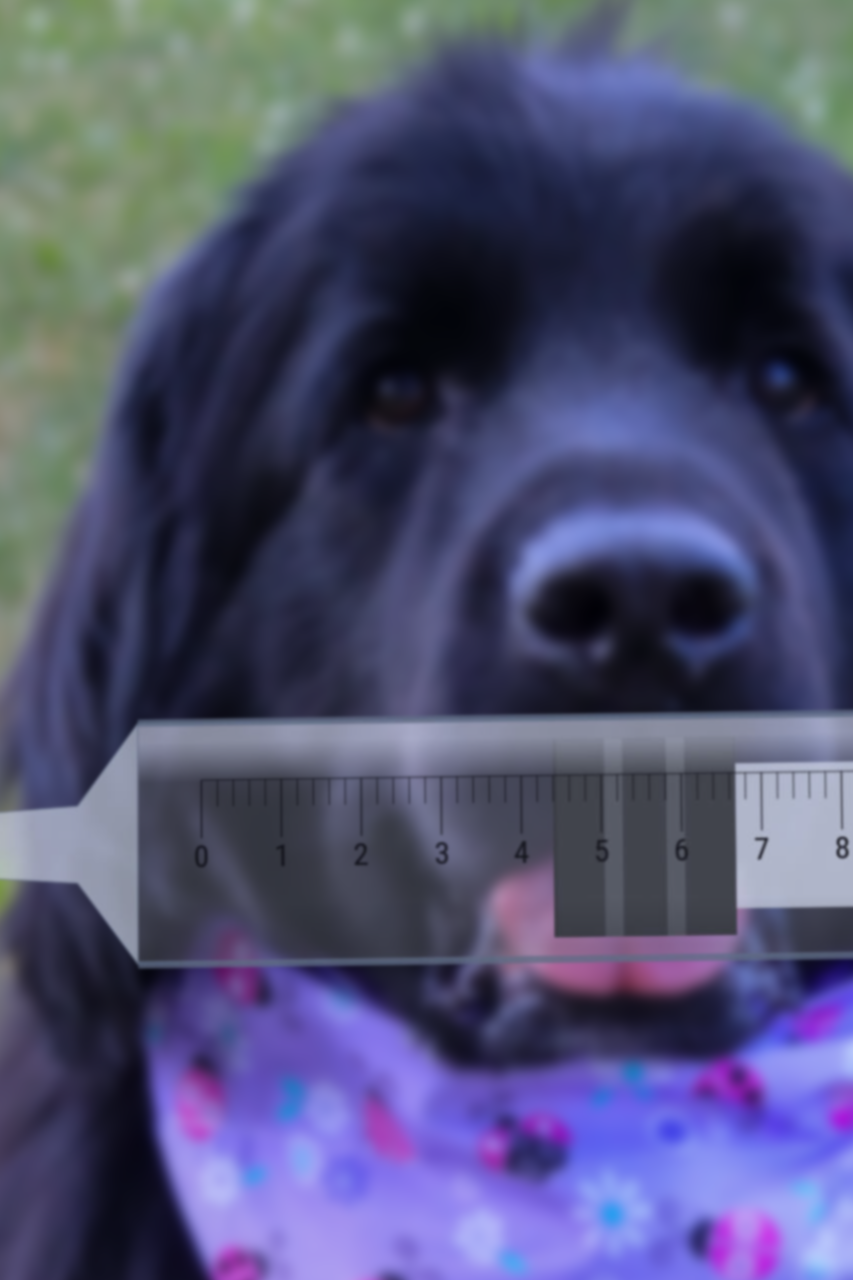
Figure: 4.4 mL
